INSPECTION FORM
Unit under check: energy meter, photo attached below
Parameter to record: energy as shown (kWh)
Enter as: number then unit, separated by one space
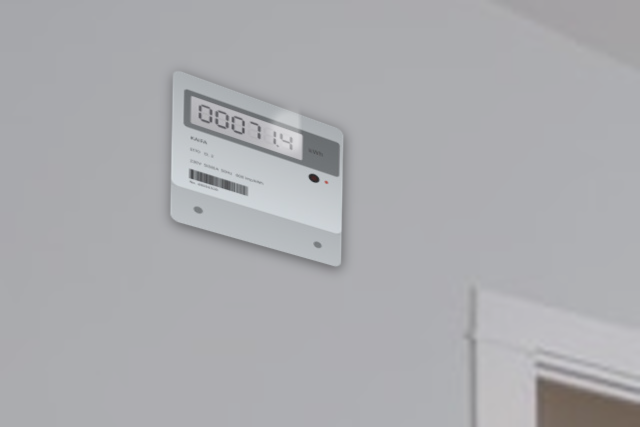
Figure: 71.4 kWh
